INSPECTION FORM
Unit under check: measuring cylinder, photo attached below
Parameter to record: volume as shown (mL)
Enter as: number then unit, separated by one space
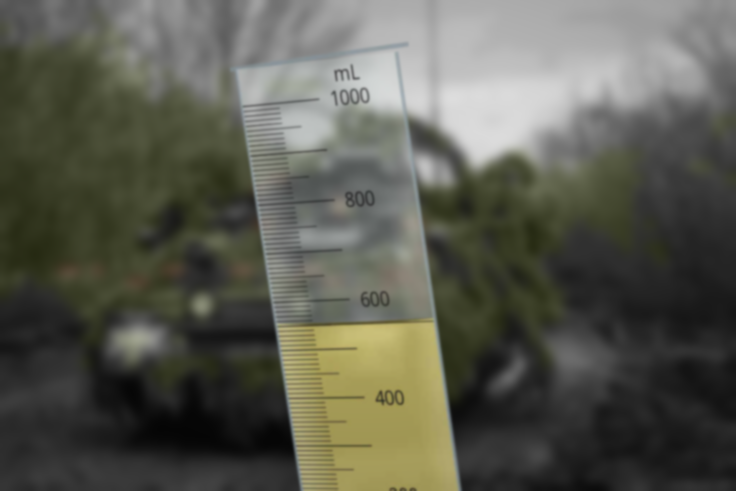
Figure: 550 mL
